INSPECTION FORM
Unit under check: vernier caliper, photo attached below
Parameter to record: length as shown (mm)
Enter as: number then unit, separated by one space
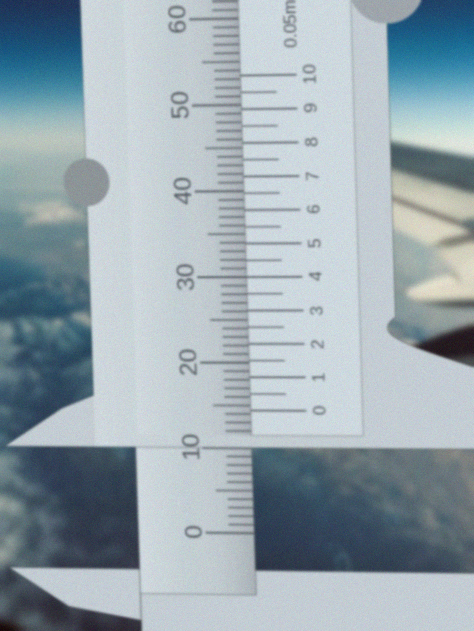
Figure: 14.4 mm
